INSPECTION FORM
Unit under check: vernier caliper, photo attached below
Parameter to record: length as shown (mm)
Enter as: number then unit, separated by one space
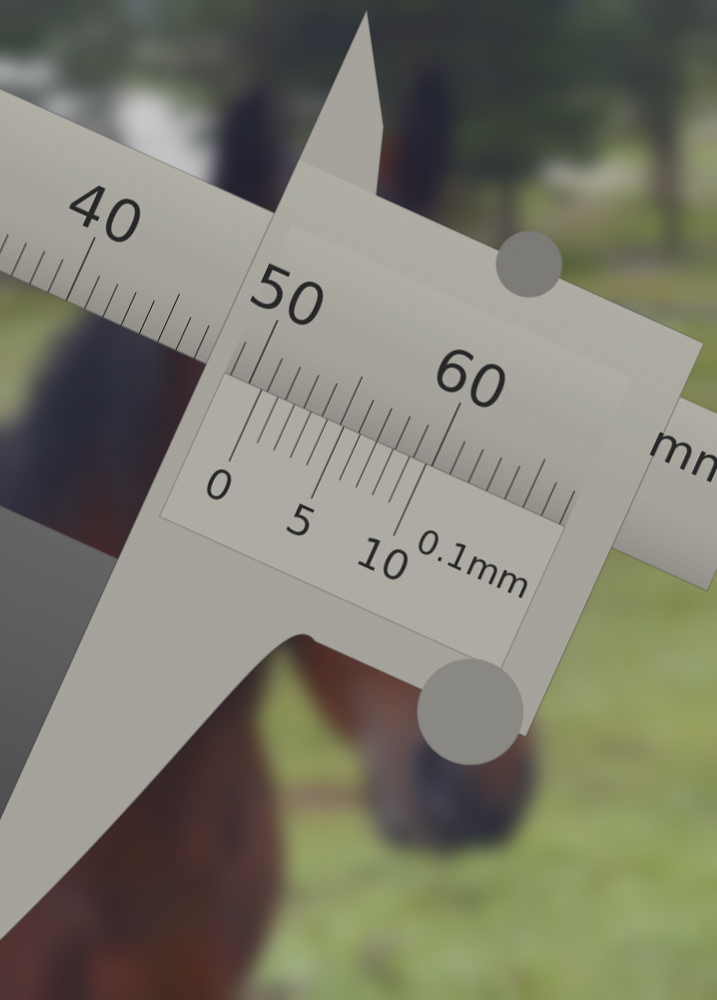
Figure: 50.7 mm
